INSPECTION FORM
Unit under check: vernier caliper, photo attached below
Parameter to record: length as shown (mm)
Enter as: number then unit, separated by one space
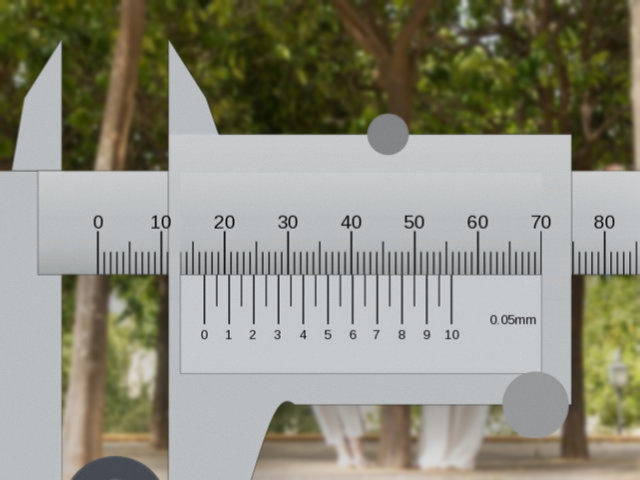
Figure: 16.8 mm
